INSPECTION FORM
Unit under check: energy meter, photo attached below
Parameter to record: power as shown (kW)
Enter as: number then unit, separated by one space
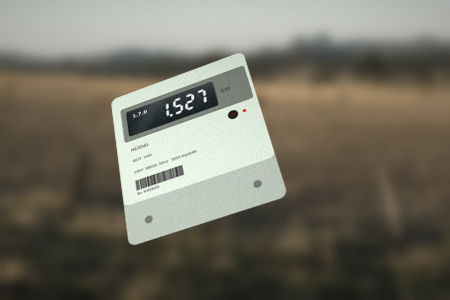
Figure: 1.527 kW
